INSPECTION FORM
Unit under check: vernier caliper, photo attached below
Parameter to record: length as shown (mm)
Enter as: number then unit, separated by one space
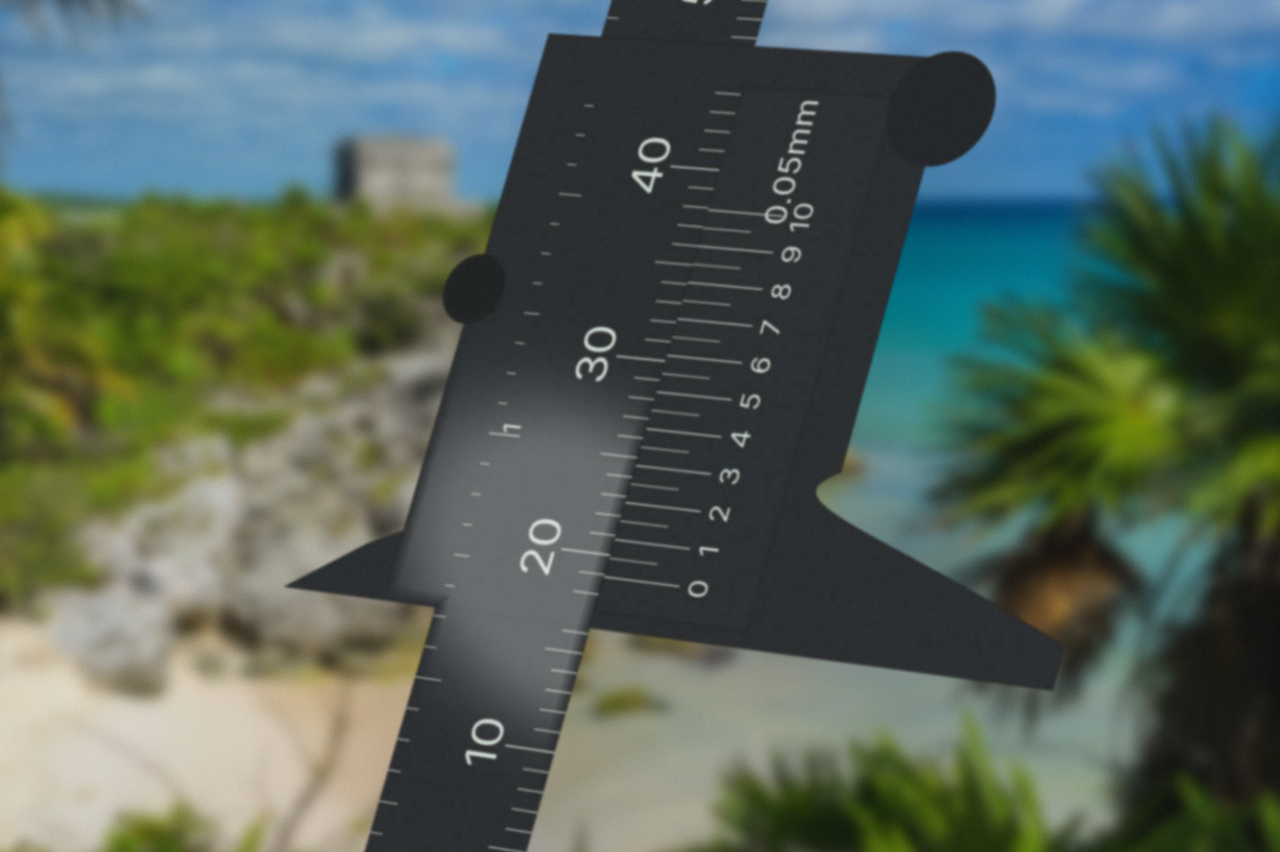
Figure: 18.9 mm
